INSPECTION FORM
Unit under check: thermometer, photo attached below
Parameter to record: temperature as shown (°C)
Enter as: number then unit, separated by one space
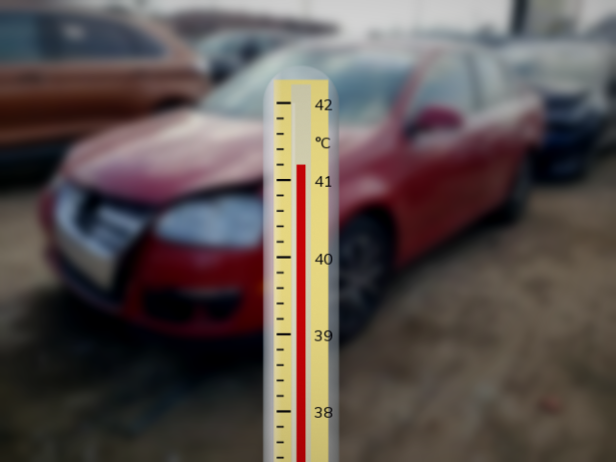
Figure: 41.2 °C
